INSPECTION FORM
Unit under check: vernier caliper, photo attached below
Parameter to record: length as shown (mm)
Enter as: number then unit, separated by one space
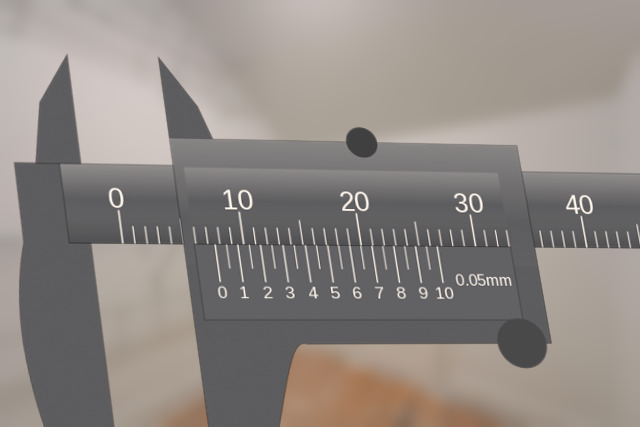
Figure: 7.6 mm
